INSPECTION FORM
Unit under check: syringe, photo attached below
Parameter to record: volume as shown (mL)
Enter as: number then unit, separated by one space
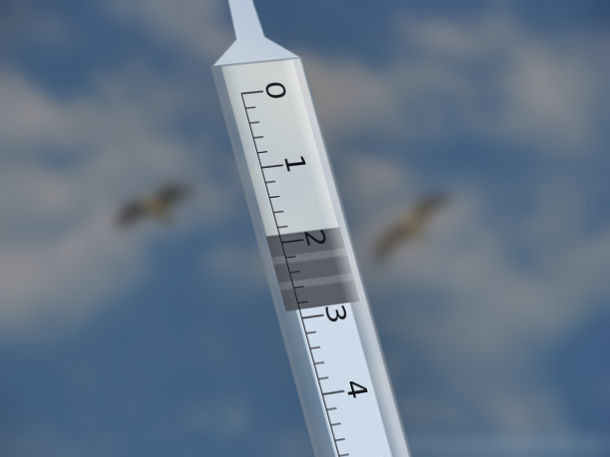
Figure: 1.9 mL
